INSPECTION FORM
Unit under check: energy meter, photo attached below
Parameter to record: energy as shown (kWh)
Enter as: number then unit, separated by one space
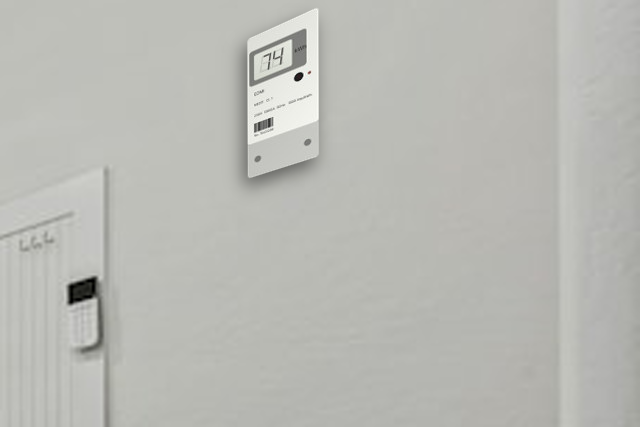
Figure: 74 kWh
